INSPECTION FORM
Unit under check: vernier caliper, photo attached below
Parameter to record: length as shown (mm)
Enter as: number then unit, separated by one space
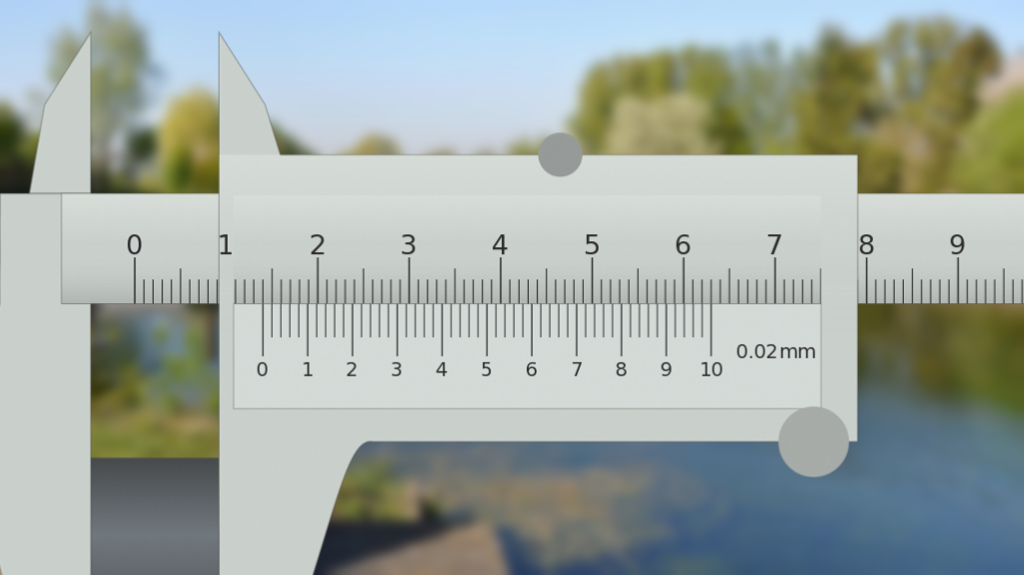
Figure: 14.0 mm
